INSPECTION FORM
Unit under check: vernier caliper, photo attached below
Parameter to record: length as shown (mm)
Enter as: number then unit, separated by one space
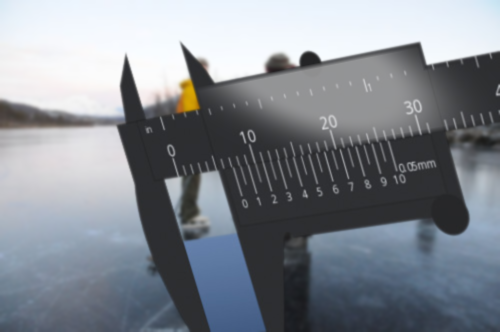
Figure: 7.2 mm
